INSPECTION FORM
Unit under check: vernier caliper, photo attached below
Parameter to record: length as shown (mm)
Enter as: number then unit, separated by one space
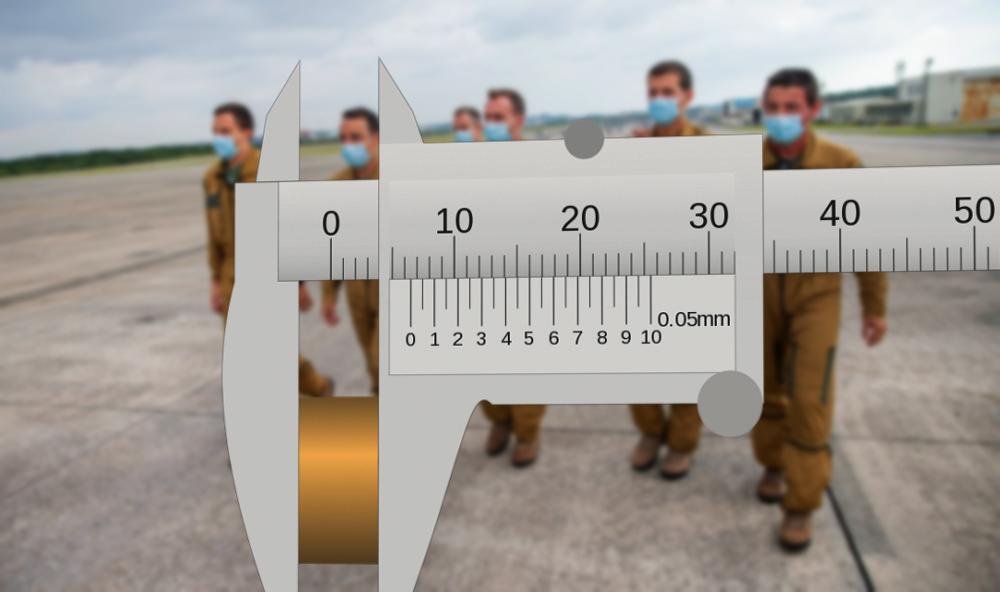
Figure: 6.5 mm
